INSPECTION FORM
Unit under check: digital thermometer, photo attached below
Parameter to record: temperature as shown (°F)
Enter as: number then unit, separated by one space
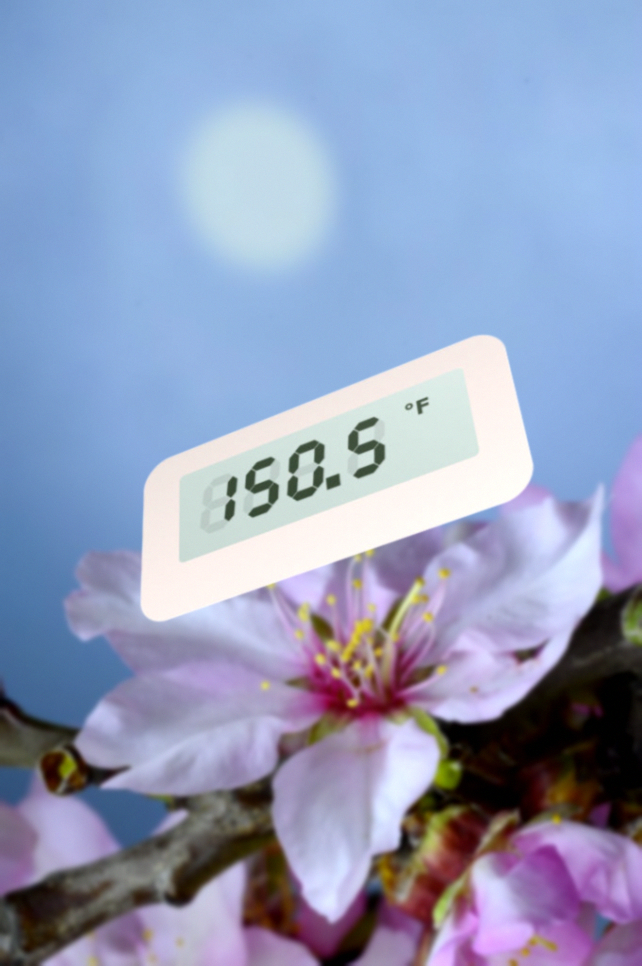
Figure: 150.5 °F
